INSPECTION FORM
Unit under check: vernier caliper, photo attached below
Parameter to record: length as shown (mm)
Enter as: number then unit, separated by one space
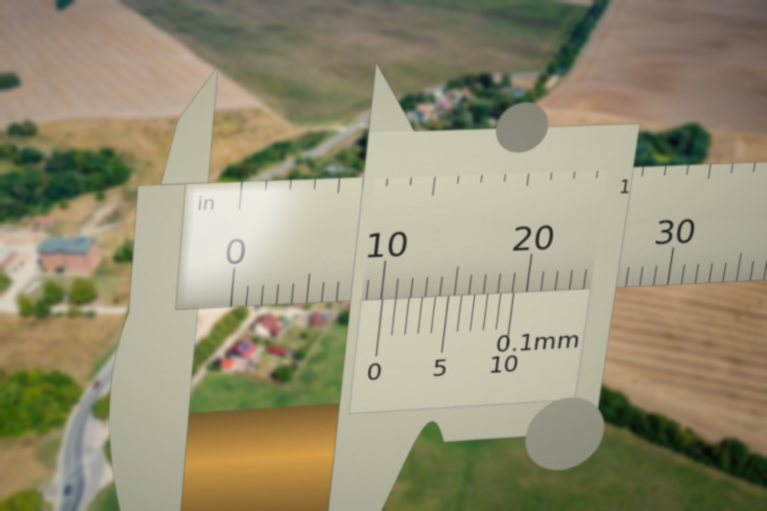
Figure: 10.1 mm
